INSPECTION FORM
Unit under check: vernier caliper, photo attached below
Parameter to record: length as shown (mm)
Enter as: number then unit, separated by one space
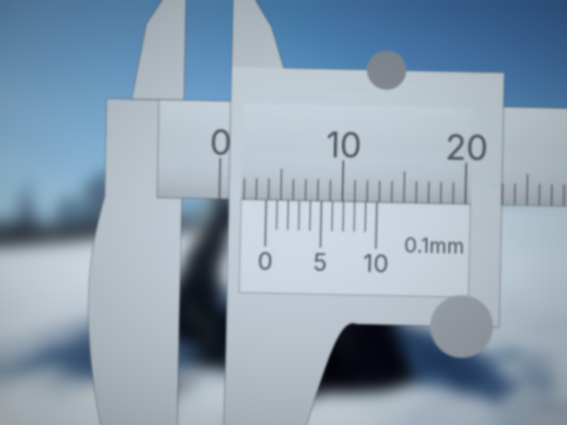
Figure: 3.8 mm
